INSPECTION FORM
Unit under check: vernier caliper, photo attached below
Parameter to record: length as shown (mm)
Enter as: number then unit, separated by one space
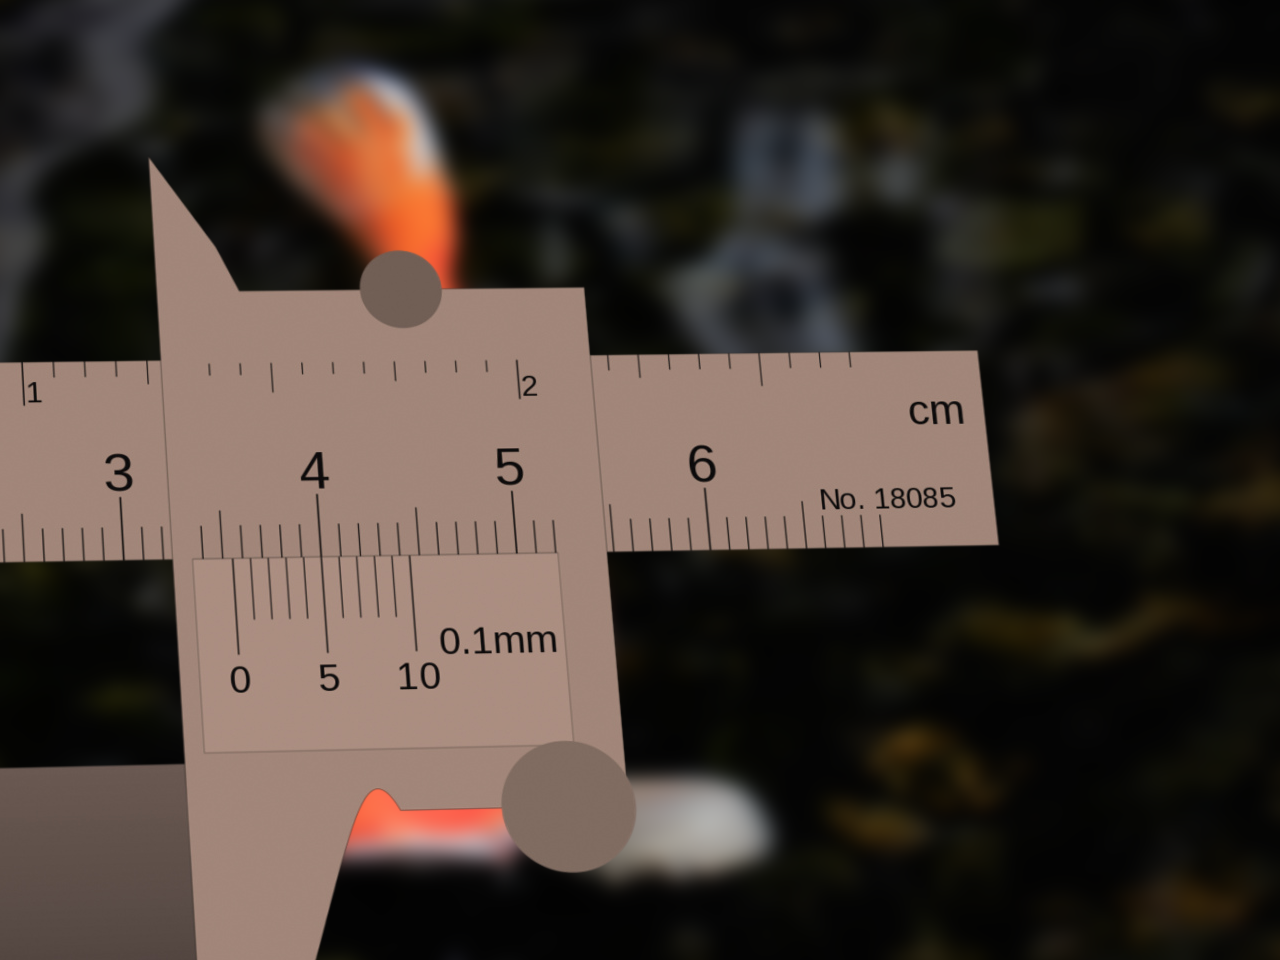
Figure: 35.5 mm
